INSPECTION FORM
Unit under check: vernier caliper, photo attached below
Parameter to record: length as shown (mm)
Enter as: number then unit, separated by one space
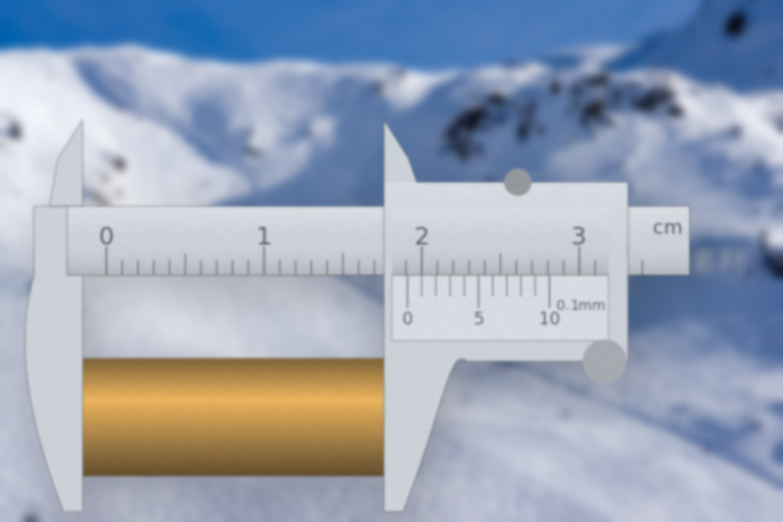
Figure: 19.1 mm
